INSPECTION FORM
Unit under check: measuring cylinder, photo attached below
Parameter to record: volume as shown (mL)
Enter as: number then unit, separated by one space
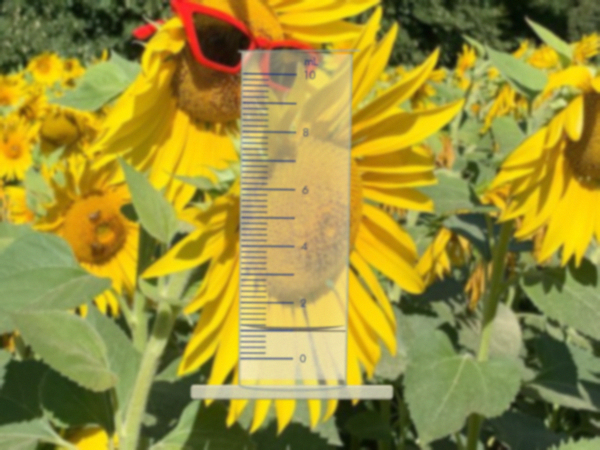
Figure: 1 mL
